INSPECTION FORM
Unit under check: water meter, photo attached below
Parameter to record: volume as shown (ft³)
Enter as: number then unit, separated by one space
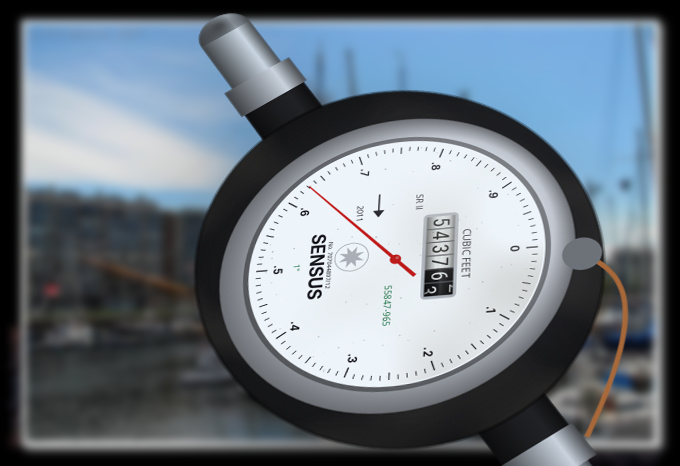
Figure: 543762.63 ft³
